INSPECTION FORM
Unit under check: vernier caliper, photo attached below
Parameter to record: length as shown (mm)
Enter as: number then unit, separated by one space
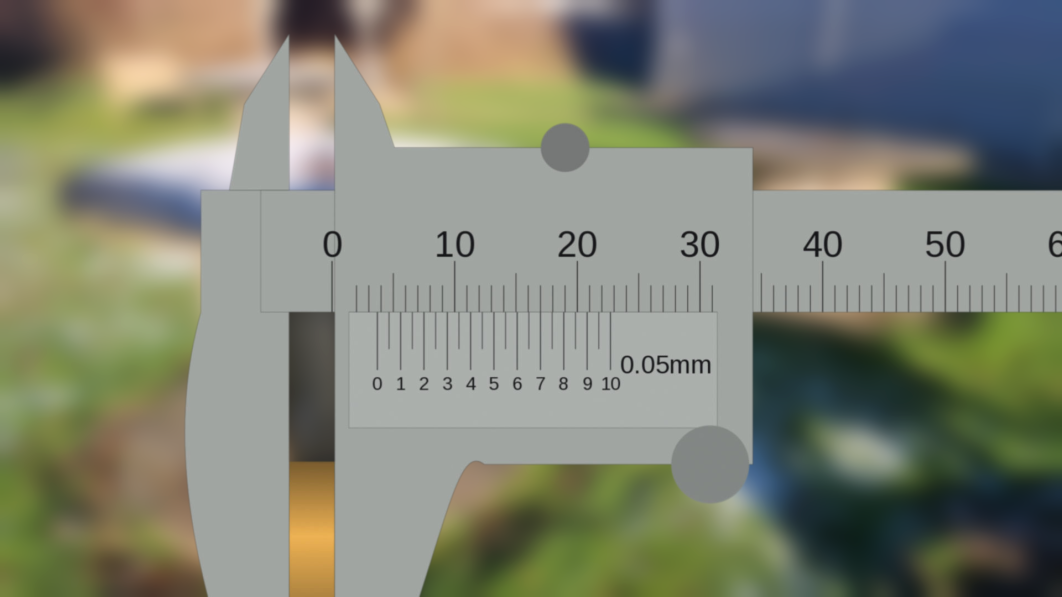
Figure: 3.7 mm
